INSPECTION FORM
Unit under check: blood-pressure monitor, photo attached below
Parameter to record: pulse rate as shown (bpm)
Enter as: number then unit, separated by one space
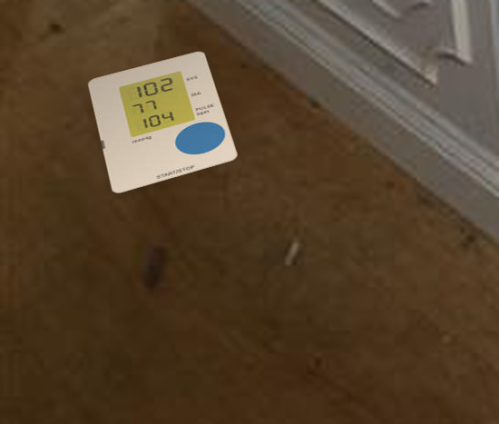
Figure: 104 bpm
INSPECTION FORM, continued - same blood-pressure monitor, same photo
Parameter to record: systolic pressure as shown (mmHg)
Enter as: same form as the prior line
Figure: 102 mmHg
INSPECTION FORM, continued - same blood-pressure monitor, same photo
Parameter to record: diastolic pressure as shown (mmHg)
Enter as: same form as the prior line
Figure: 77 mmHg
